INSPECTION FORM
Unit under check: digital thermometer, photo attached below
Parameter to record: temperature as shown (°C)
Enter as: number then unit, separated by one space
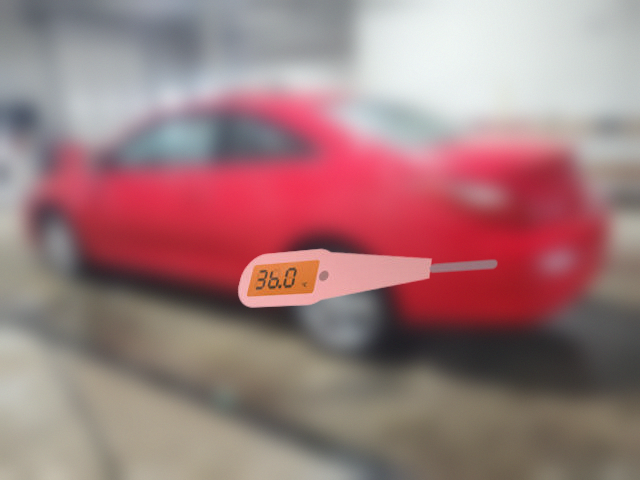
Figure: 36.0 °C
